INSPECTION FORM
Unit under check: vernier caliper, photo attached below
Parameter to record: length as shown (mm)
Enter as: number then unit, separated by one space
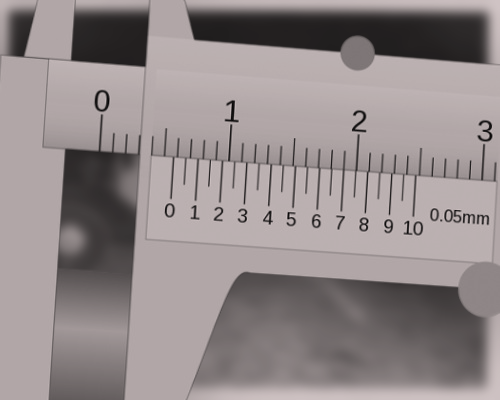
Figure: 5.7 mm
